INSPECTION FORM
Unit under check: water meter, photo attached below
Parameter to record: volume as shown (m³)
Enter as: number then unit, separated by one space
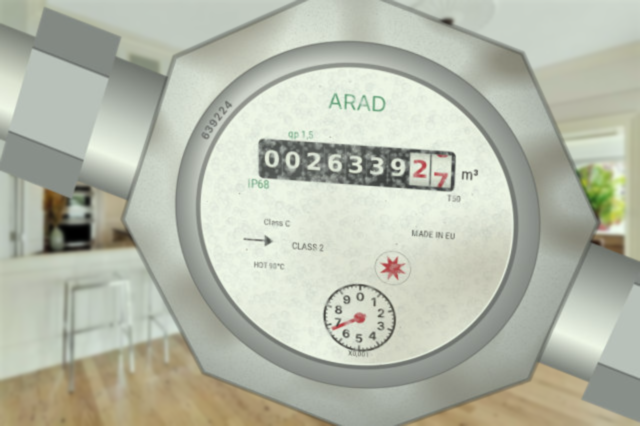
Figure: 26339.266 m³
